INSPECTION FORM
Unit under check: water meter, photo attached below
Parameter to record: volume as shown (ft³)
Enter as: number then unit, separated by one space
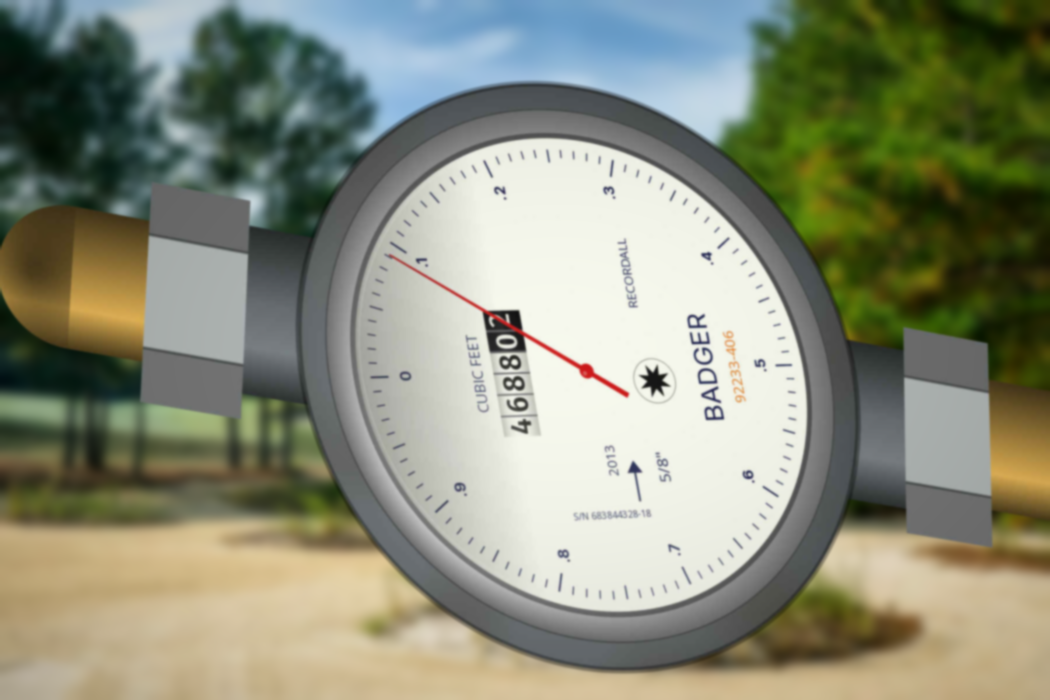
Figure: 468802.09 ft³
